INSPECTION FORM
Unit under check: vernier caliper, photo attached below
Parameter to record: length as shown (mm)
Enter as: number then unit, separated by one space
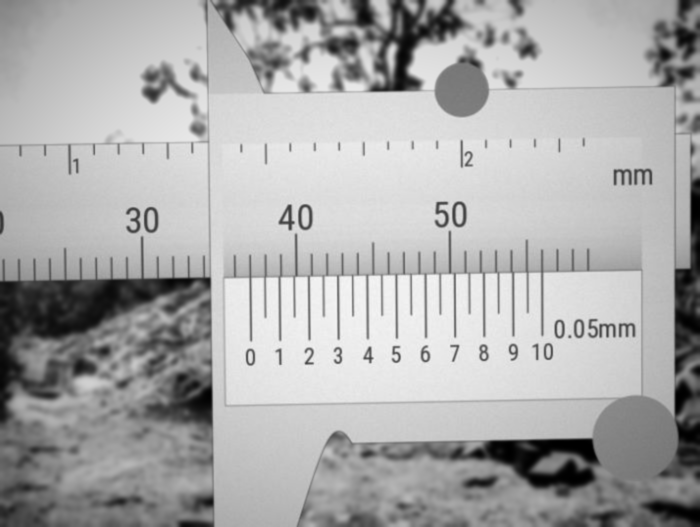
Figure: 37.0 mm
